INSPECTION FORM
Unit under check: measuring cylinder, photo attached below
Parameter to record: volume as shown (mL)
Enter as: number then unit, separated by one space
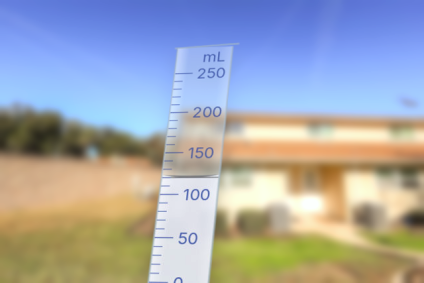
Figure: 120 mL
